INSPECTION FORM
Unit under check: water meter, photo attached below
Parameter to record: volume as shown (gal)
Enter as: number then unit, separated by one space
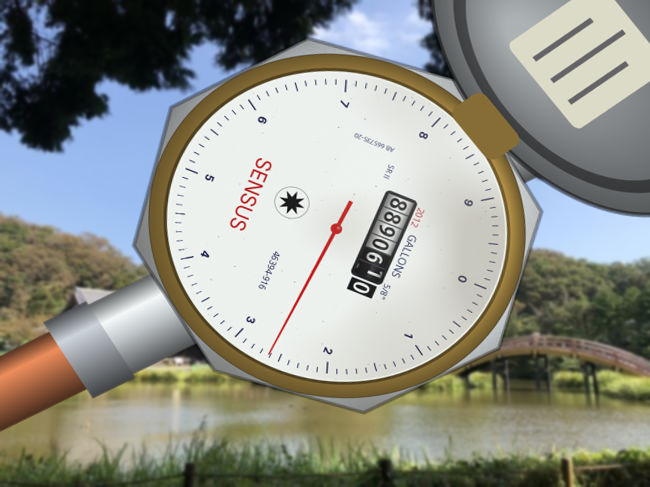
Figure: 8890612.6 gal
